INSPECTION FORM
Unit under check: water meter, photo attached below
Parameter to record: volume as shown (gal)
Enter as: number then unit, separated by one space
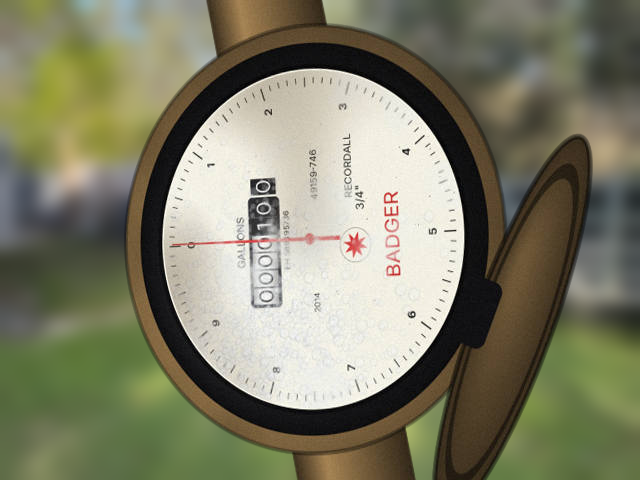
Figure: 100.0 gal
